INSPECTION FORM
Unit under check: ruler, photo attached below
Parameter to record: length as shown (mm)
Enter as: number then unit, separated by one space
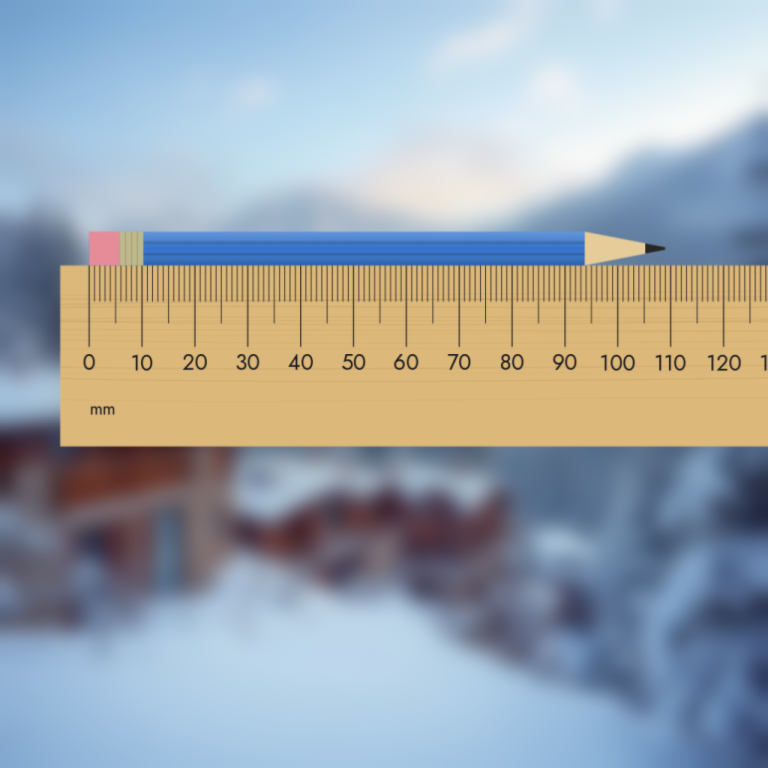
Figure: 109 mm
